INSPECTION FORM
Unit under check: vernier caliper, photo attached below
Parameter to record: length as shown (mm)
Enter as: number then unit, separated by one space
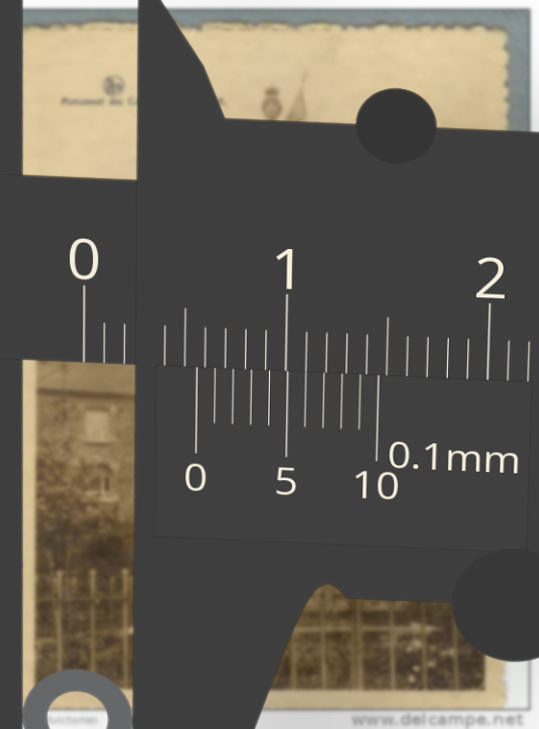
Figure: 5.6 mm
